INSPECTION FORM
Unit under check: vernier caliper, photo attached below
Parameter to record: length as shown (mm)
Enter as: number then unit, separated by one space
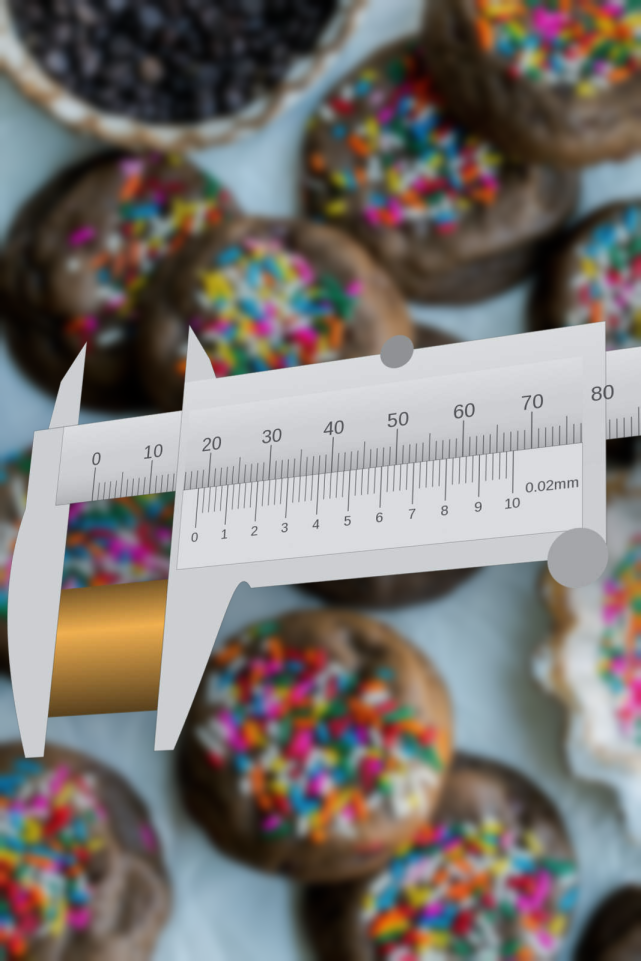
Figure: 18.4 mm
